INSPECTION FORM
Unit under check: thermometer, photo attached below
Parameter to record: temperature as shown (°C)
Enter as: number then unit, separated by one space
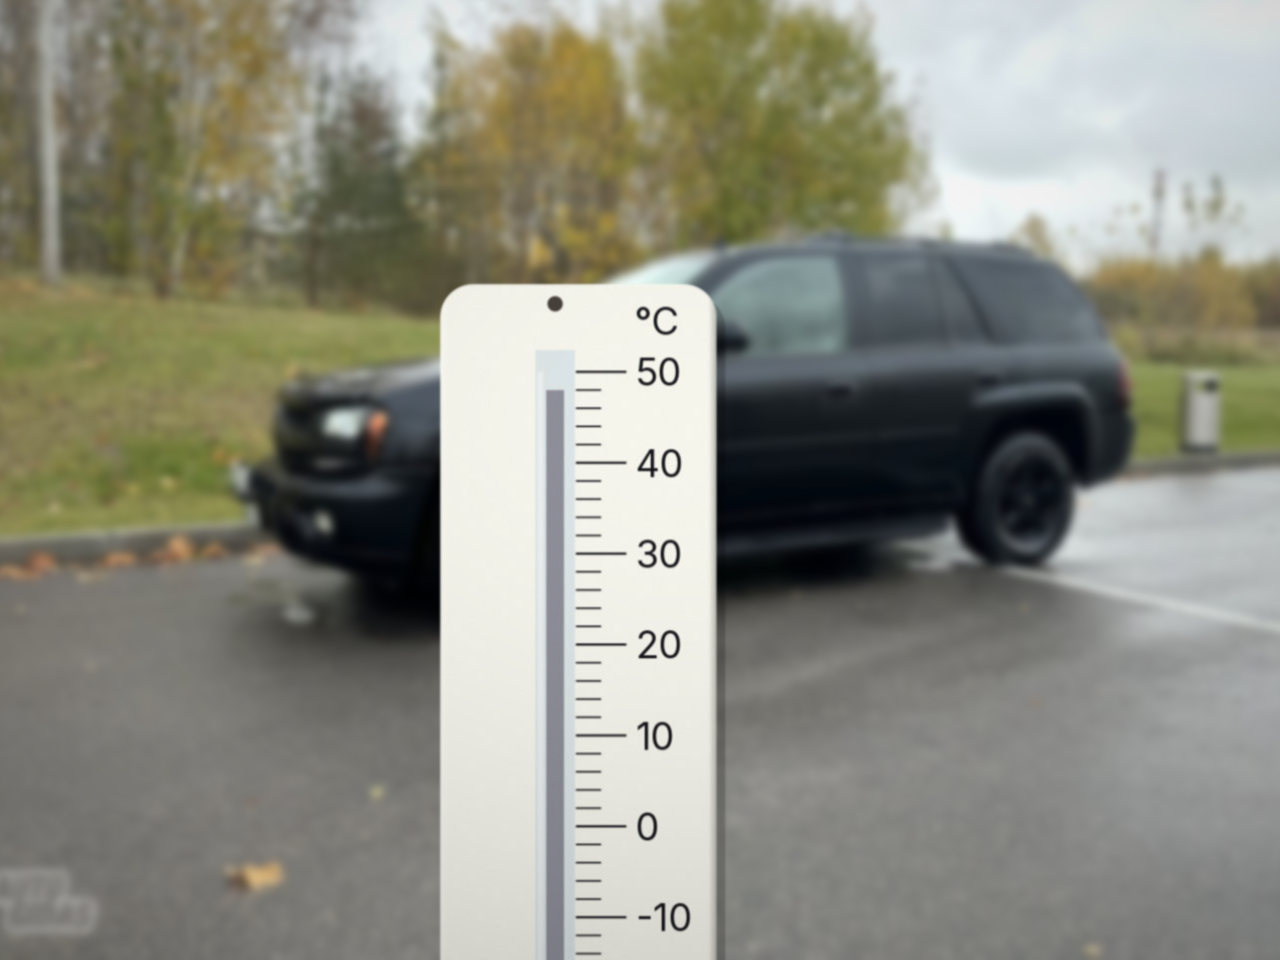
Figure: 48 °C
